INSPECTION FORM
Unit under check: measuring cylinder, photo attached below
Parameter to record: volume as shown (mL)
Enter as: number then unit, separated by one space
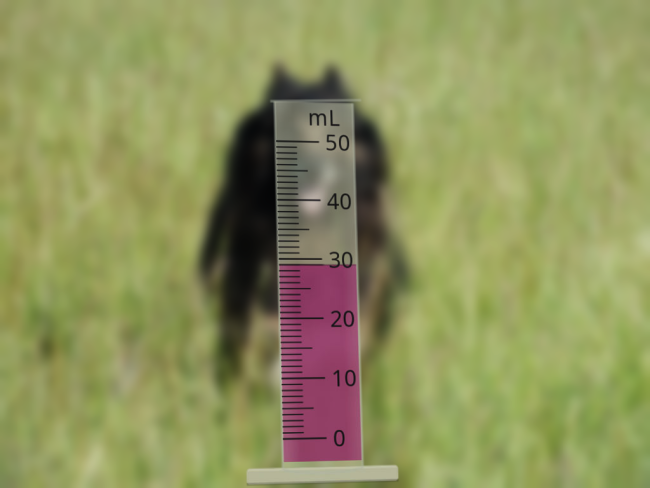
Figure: 29 mL
